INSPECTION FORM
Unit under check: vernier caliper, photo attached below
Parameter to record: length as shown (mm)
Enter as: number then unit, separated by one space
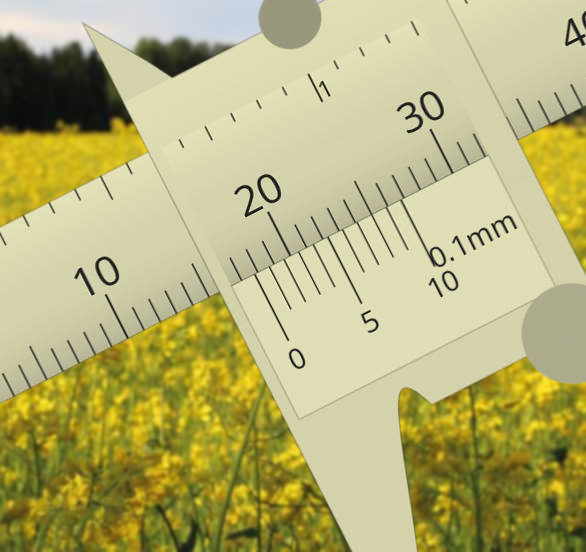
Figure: 17.8 mm
